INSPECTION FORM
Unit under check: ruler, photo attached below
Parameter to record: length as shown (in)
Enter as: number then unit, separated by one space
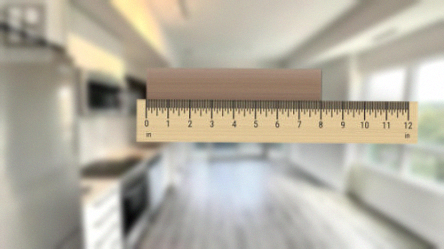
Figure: 8 in
